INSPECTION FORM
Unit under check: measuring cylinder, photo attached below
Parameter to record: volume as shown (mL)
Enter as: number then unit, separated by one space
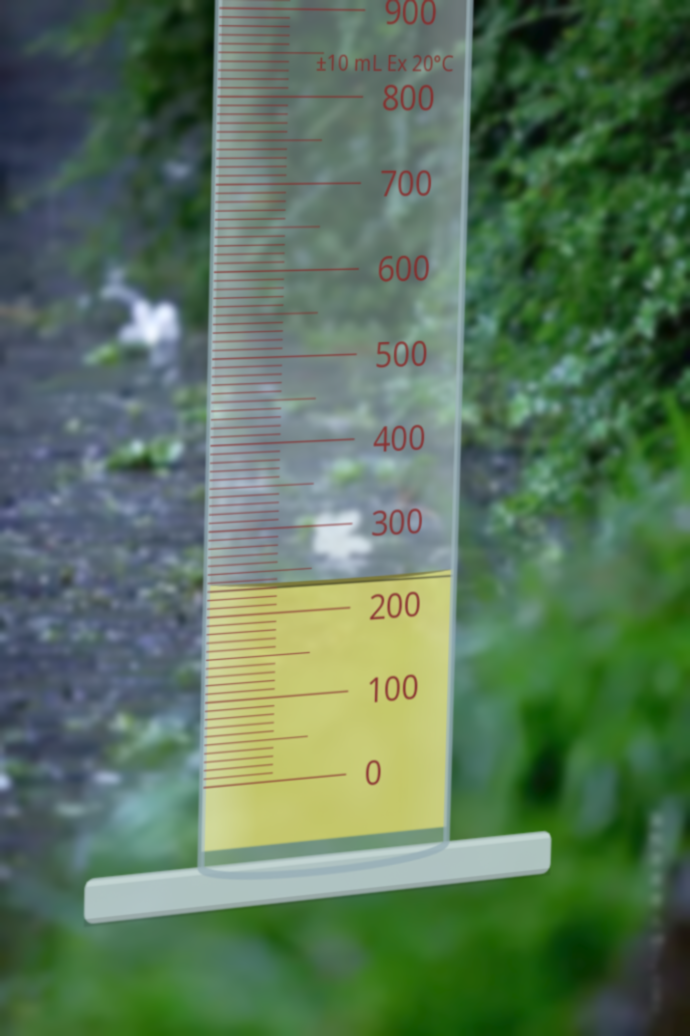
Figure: 230 mL
